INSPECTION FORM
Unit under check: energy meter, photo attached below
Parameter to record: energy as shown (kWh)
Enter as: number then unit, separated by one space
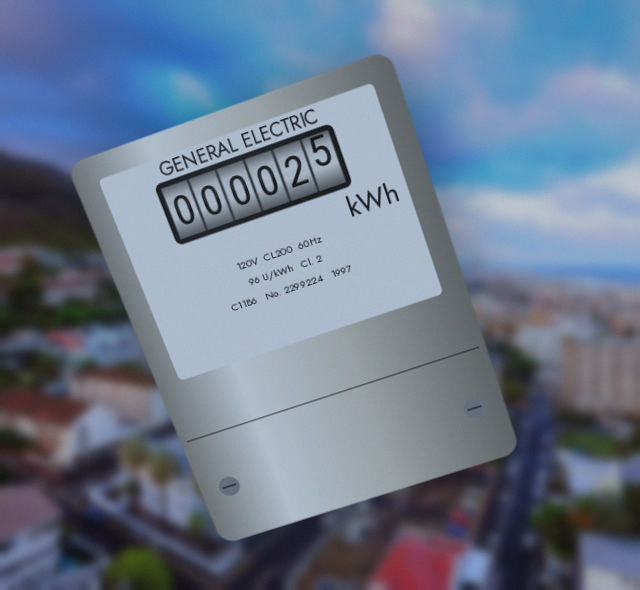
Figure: 25 kWh
